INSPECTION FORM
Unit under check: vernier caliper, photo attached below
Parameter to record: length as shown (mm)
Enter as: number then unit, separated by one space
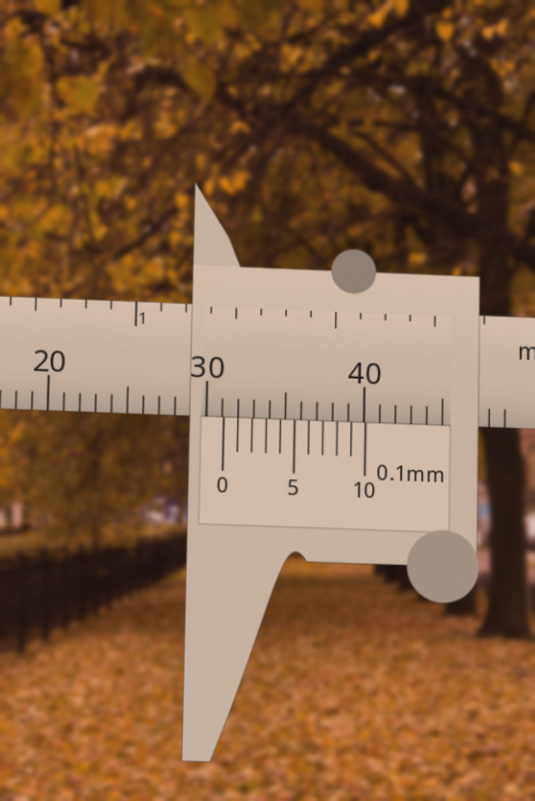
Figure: 31.1 mm
